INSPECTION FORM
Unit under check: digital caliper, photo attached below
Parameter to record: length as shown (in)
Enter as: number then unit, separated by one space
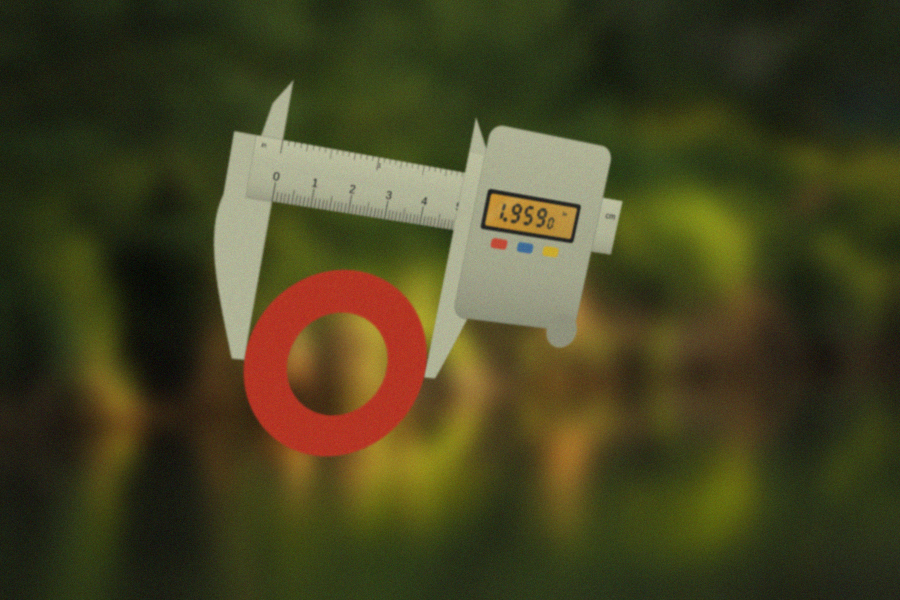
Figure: 1.9590 in
